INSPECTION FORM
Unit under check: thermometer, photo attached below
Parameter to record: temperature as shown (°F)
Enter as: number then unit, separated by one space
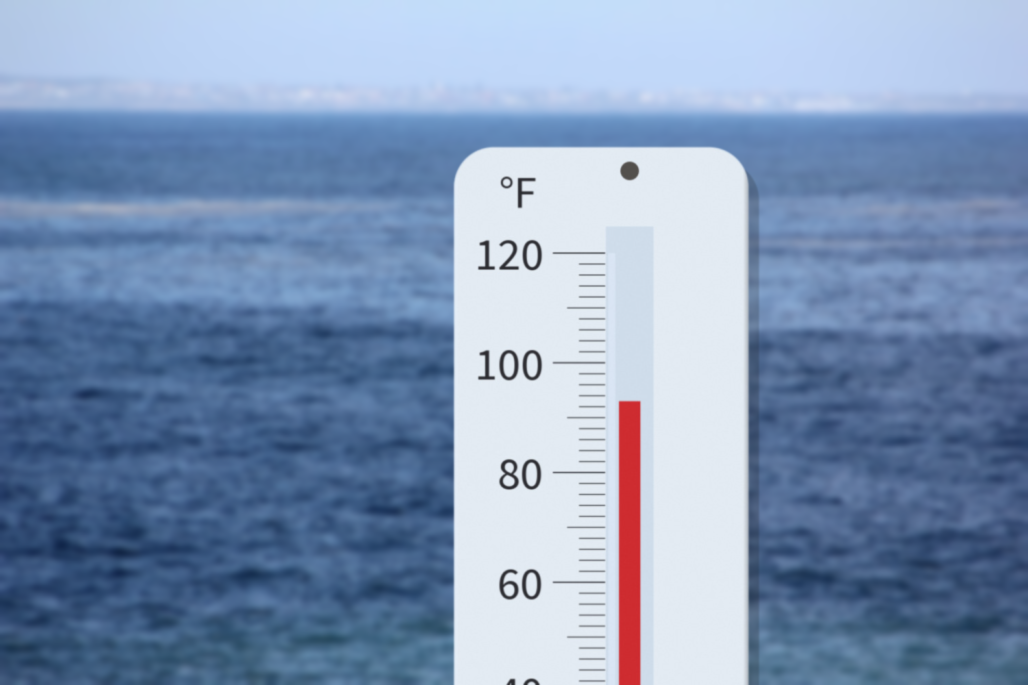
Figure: 93 °F
